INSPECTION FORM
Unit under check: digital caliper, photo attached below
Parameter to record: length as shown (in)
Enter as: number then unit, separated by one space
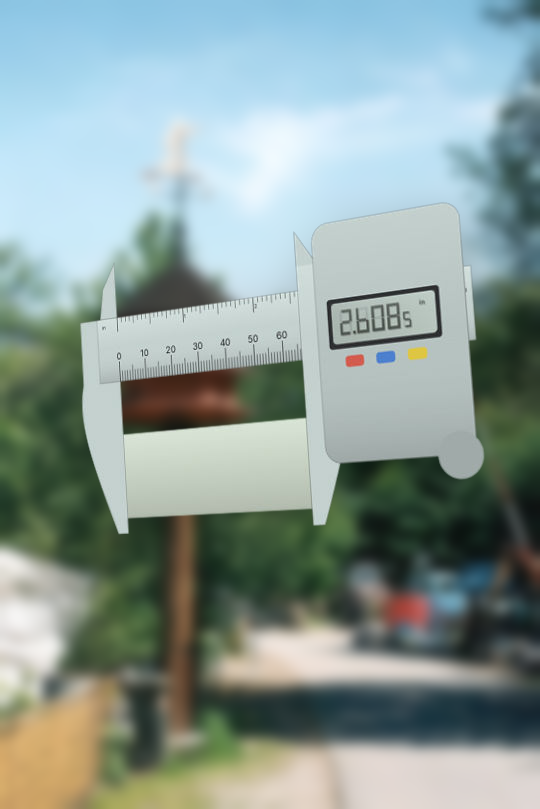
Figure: 2.6085 in
